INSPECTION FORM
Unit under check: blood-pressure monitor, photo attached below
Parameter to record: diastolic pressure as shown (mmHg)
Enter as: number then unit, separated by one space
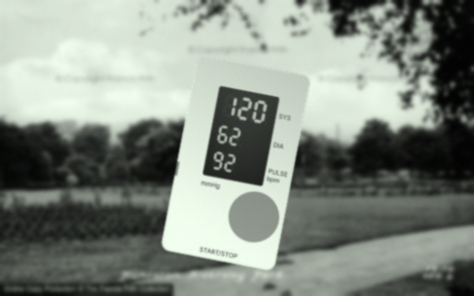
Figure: 62 mmHg
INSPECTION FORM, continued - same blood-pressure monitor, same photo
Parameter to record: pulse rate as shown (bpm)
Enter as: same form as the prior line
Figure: 92 bpm
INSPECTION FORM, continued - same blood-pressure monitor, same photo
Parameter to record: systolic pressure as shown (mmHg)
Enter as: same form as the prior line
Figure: 120 mmHg
